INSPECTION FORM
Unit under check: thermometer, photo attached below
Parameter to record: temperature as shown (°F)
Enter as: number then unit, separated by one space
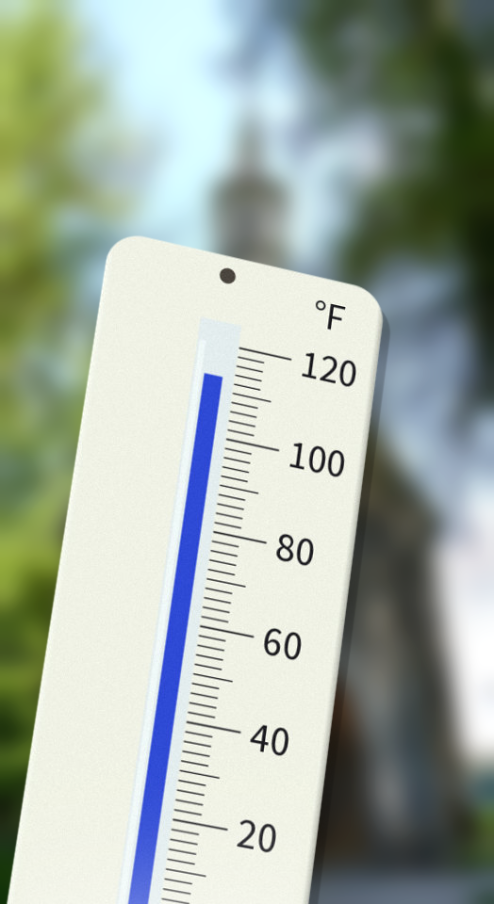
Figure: 113 °F
